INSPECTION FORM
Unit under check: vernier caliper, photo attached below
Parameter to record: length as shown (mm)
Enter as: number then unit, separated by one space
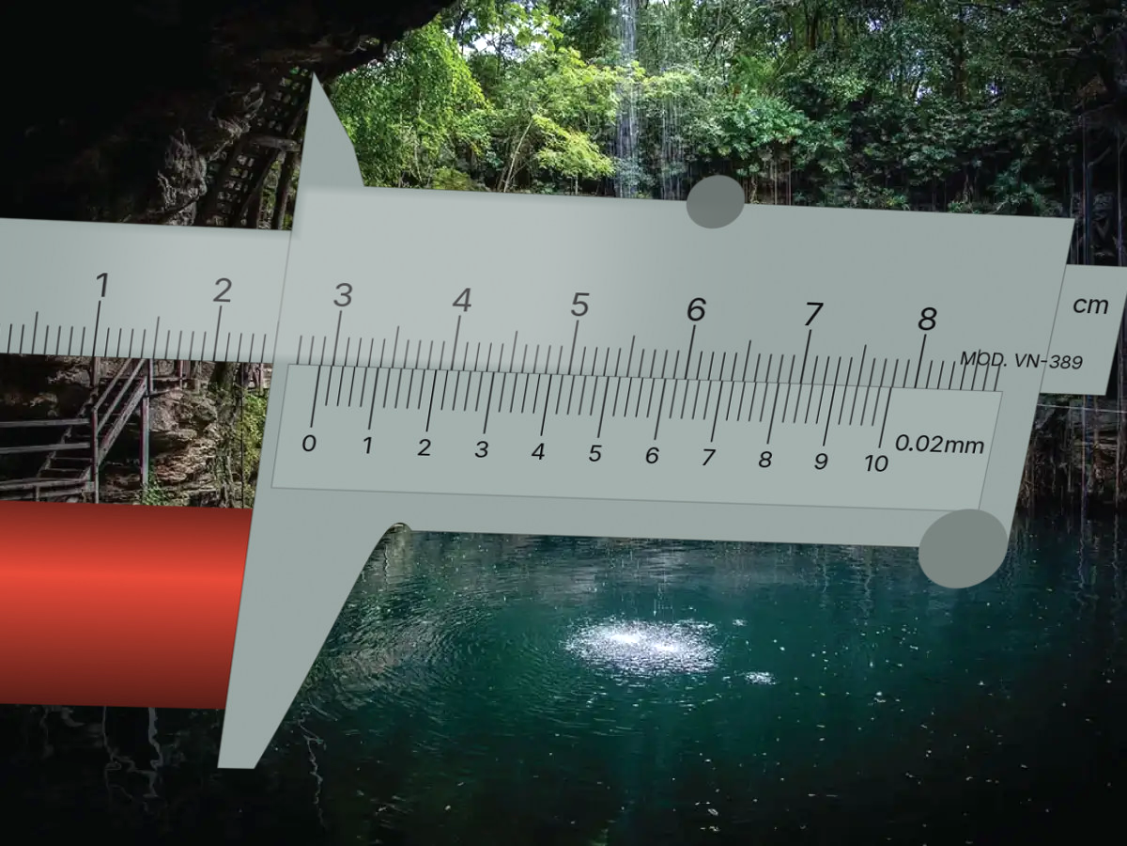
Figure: 28.9 mm
